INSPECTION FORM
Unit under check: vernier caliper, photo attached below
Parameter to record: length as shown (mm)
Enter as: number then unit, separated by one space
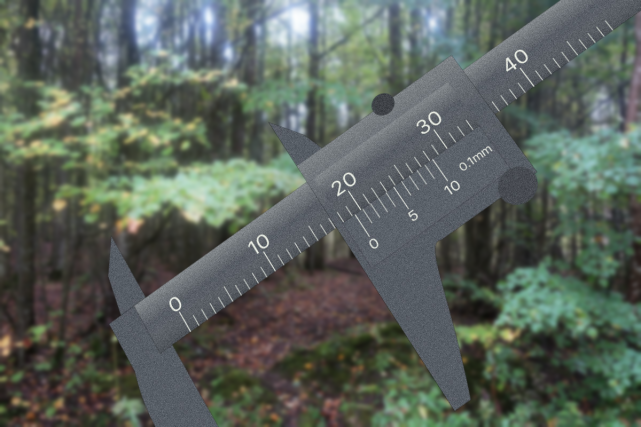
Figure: 19.3 mm
